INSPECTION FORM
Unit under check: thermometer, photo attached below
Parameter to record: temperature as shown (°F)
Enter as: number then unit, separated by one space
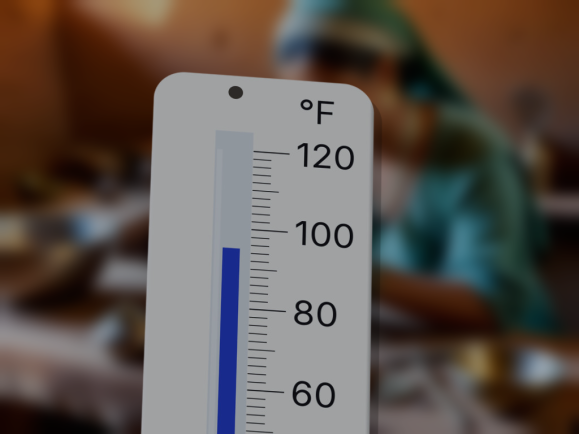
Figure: 95 °F
